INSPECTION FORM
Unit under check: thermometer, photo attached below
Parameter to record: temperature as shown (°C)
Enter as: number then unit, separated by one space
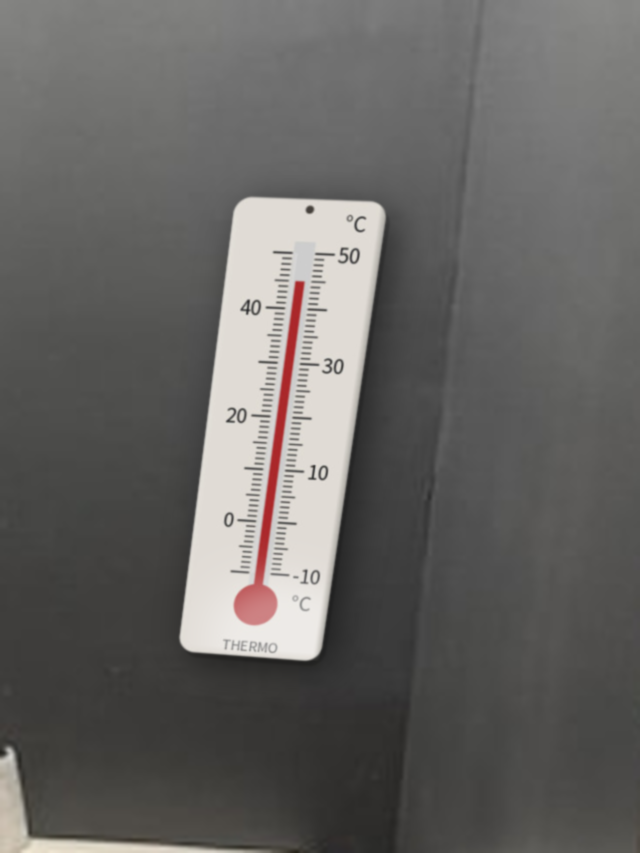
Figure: 45 °C
